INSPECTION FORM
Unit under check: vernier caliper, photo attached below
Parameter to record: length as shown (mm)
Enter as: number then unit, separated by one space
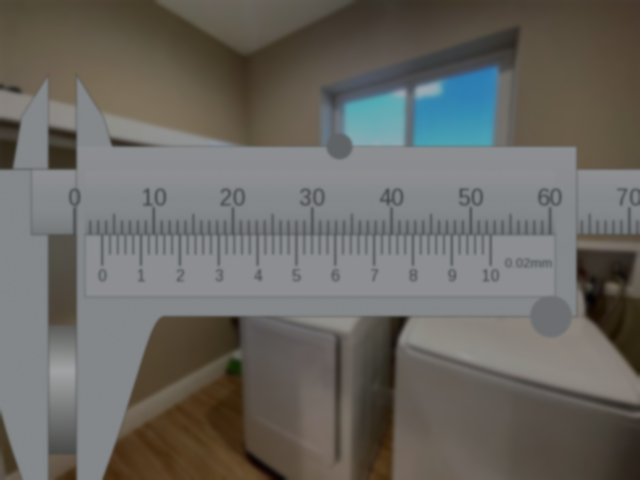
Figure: 3.5 mm
